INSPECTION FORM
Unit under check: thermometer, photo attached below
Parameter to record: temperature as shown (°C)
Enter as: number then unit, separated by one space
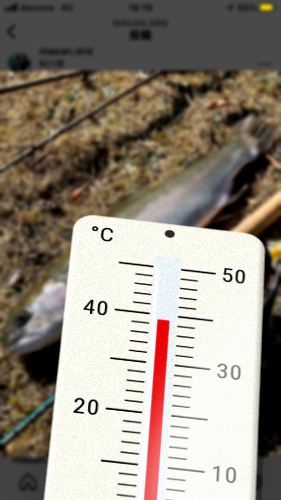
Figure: 39 °C
